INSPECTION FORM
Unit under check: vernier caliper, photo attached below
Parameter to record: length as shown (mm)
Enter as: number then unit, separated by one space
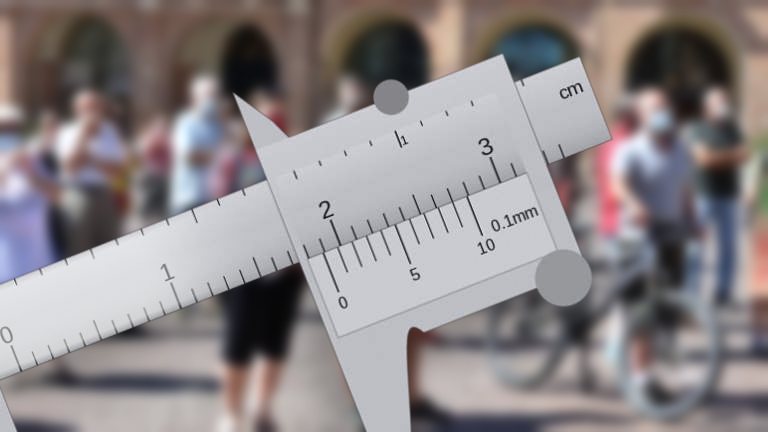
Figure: 18.9 mm
